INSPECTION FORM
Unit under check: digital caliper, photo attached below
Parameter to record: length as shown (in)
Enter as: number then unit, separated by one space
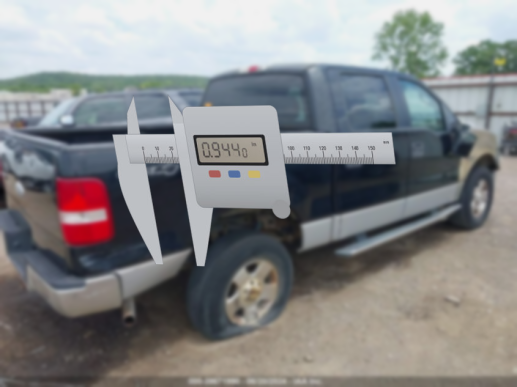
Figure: 0.9440 in
